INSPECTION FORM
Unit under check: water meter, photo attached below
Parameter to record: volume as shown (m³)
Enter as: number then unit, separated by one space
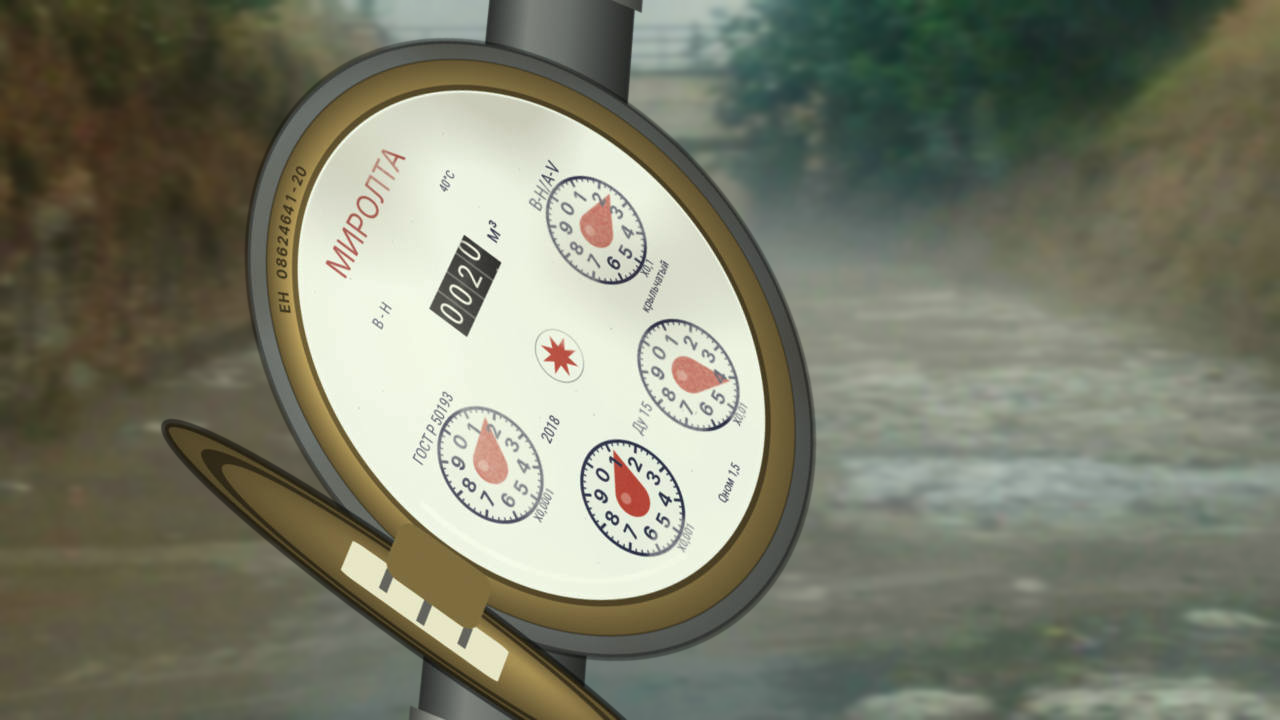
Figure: 20.2411 m³
